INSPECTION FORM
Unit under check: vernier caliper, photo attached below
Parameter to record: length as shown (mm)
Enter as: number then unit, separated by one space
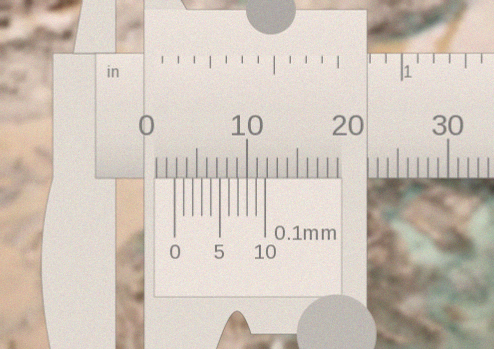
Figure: 2.8 mm
